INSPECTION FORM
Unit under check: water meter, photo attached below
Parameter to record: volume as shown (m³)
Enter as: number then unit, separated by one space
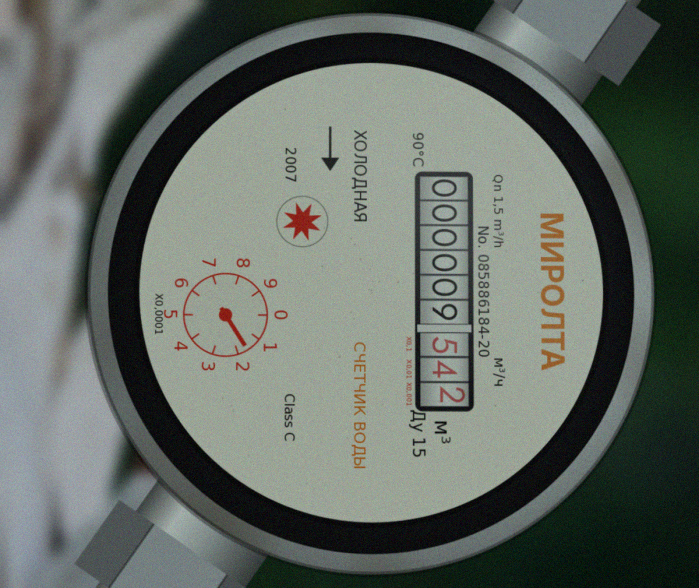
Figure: 9.5421 m³
